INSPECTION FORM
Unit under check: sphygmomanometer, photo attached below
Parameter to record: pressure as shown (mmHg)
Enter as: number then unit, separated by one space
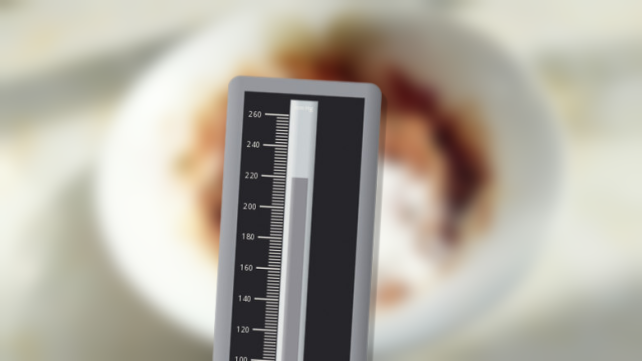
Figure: 220 mmHg
